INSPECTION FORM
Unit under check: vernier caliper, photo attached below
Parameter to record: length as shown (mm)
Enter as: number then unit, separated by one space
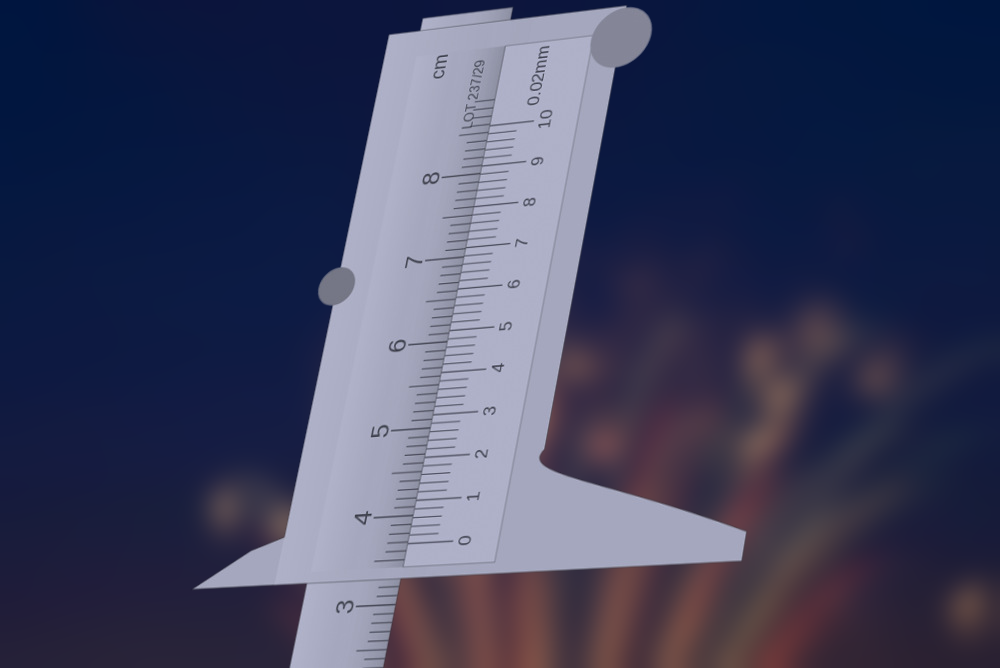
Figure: 36.8 mm
